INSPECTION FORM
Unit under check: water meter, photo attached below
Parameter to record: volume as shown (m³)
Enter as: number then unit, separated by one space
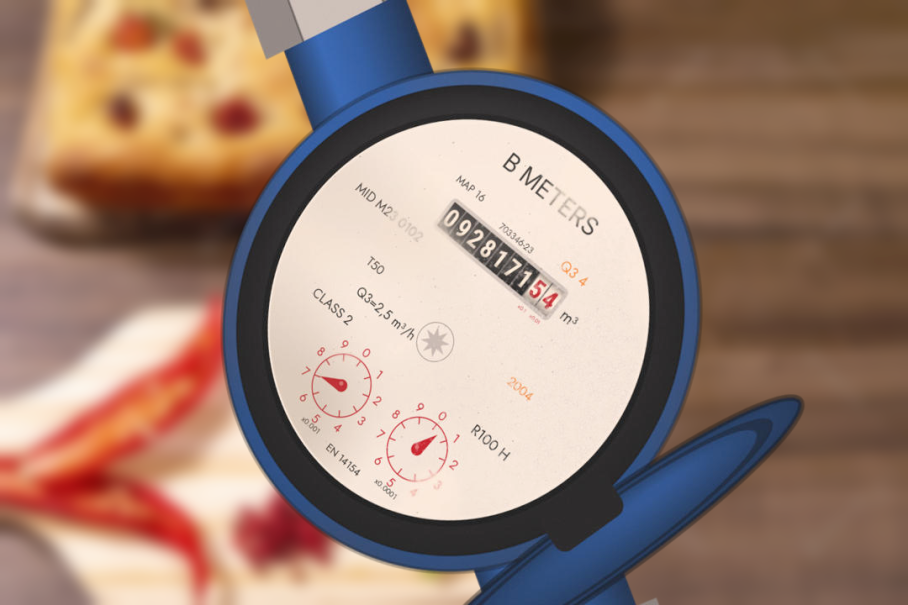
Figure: 928171.5470 m³
